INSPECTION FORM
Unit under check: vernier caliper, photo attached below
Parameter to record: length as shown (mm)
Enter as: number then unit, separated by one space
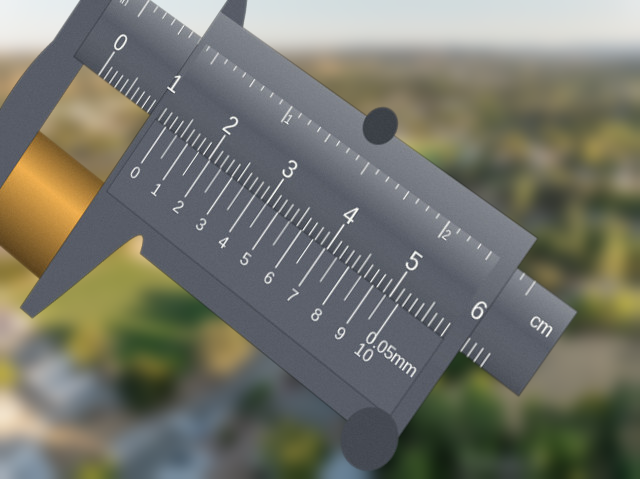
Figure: 12.4 mm
